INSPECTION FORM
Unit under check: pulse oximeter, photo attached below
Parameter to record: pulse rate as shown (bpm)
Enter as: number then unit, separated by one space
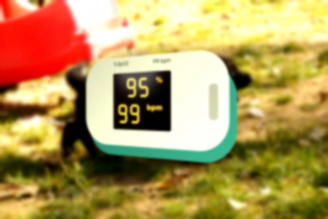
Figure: 99 bpm
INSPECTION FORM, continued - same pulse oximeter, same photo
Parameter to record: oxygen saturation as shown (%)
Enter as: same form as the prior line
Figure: 95 %
